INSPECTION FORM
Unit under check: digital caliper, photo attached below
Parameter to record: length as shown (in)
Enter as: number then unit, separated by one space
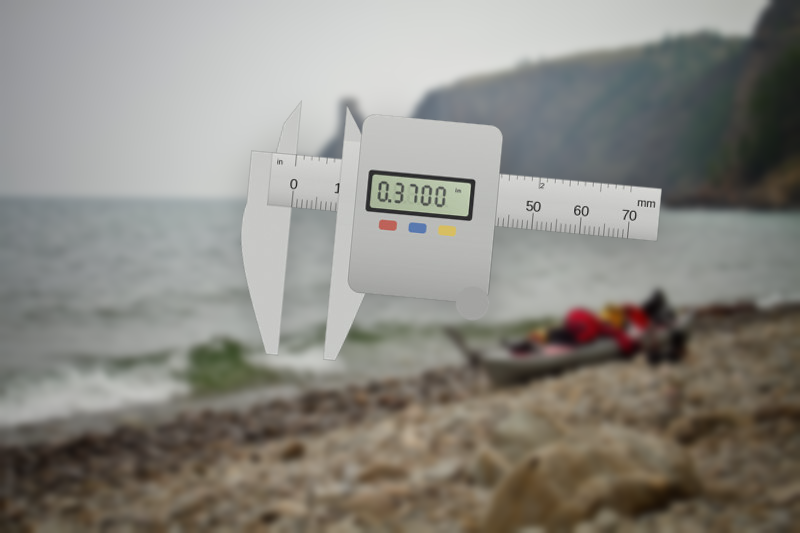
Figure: 0.3700 in
